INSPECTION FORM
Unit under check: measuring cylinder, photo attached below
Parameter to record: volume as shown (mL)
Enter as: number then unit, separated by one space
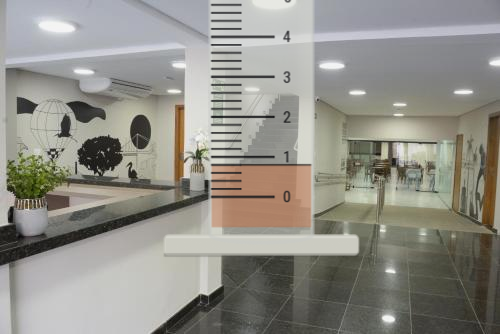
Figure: 0.8 mL
